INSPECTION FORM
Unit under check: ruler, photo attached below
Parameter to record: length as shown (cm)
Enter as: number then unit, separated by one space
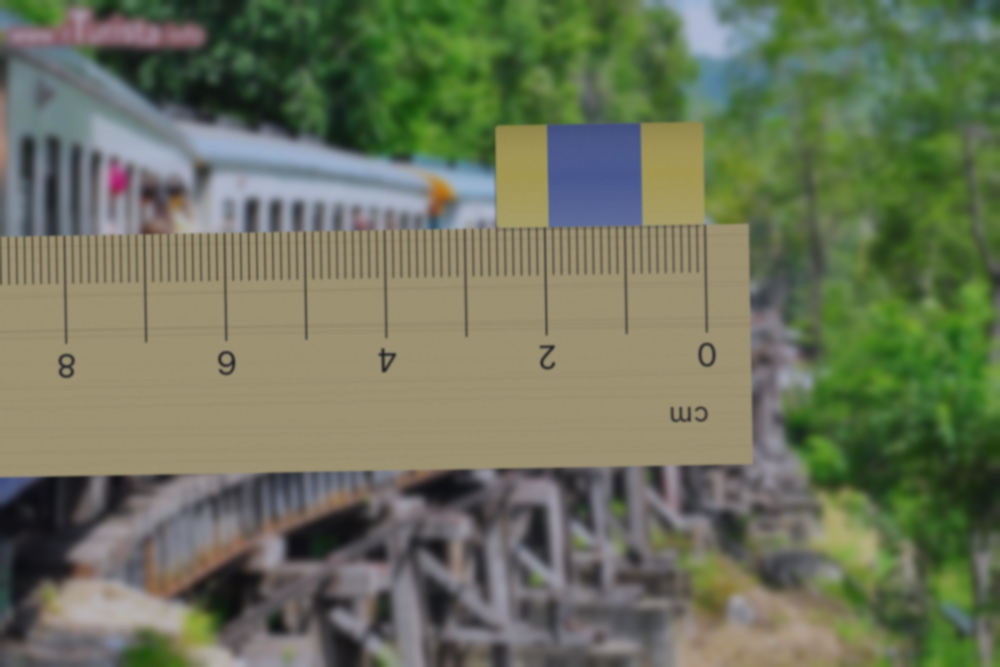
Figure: 2.6 cm
